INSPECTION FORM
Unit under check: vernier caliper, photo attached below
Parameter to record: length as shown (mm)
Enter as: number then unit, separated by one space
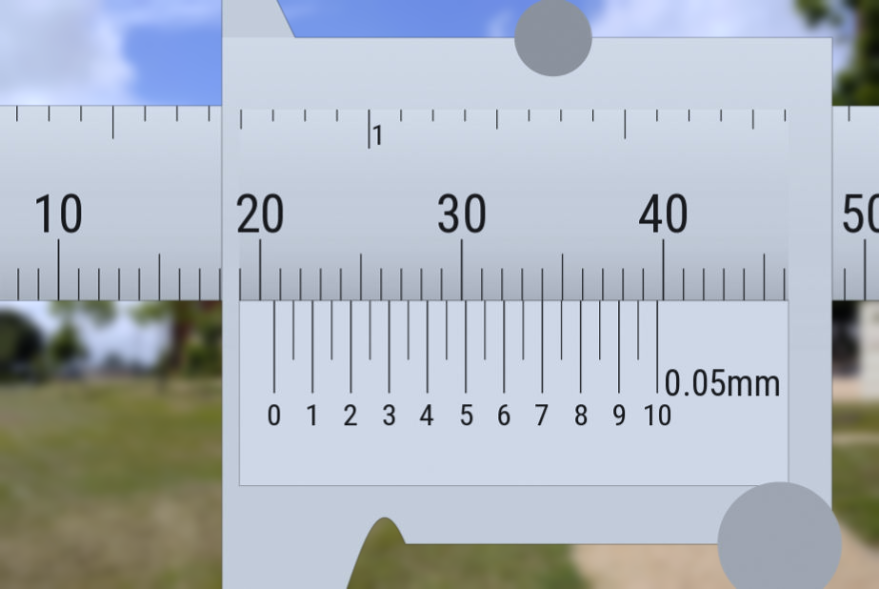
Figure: 20.7 mm
